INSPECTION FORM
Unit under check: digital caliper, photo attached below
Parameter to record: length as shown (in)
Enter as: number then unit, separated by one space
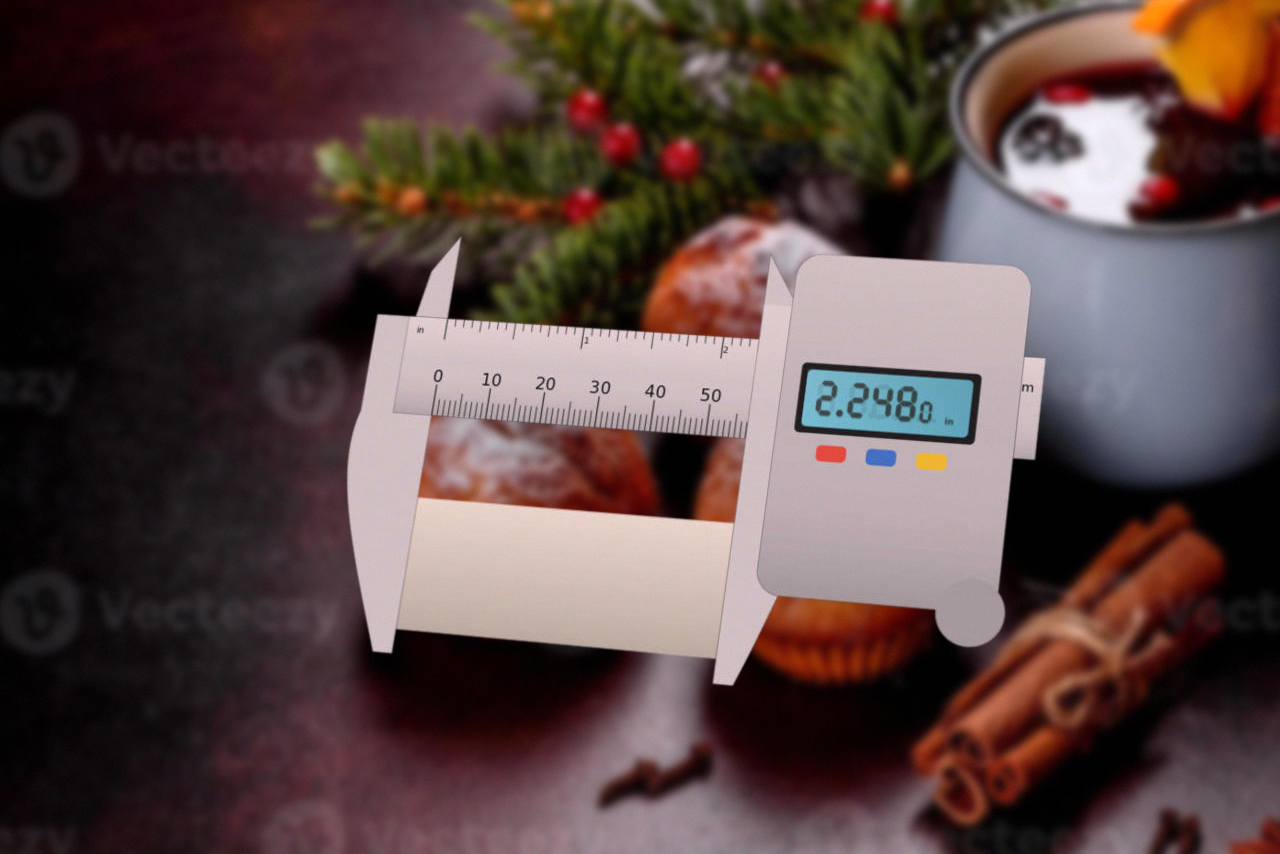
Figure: 2.2480 in
